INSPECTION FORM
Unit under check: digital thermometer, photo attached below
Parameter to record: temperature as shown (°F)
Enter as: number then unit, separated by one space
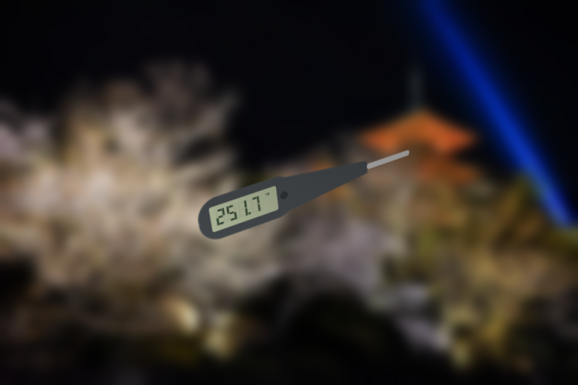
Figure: 251.7 °F
